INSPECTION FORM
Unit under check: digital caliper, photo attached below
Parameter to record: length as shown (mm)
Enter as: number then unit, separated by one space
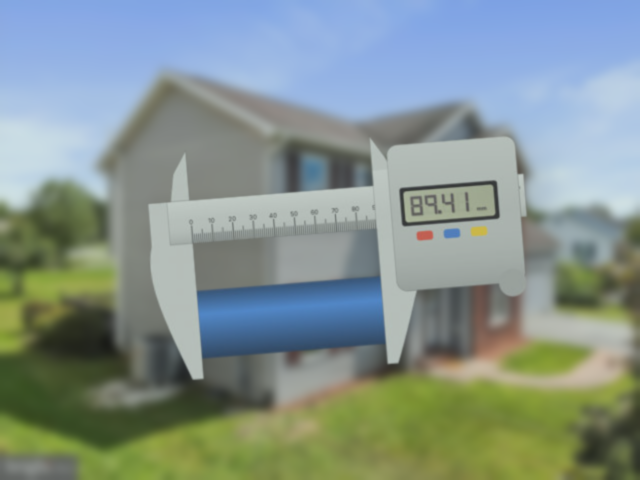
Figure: 89.41 mm
